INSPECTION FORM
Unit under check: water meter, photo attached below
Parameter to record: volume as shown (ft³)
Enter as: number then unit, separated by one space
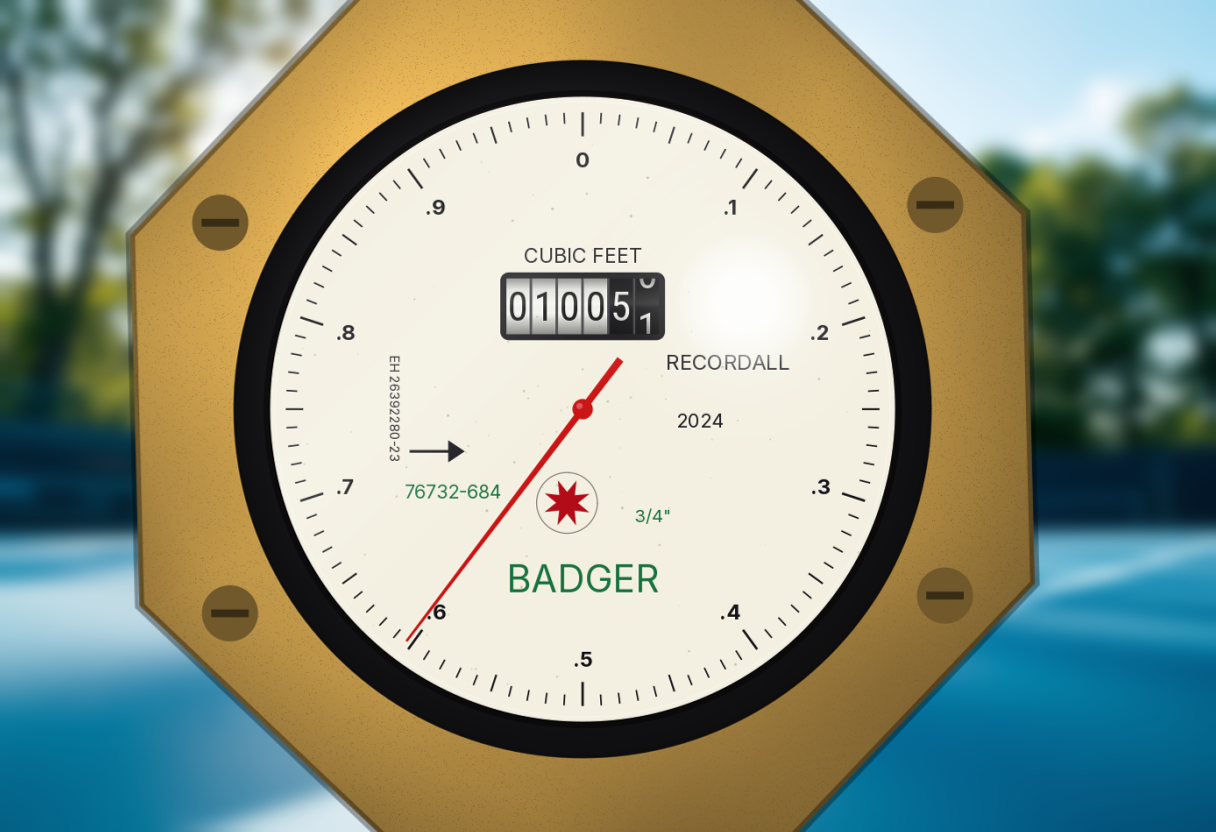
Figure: 10050.60 ft³
